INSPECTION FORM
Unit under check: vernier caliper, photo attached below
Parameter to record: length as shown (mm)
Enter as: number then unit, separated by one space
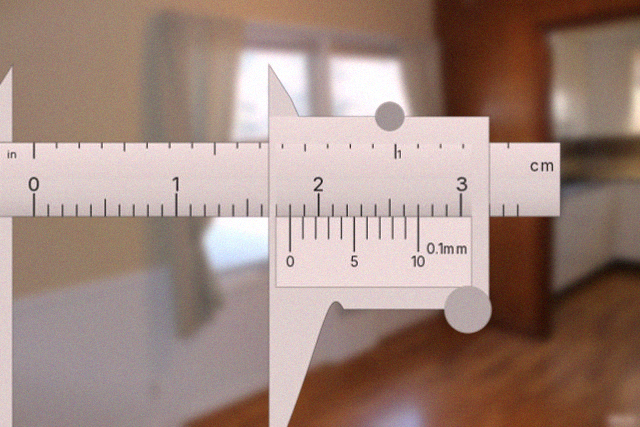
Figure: 18.0 mm
